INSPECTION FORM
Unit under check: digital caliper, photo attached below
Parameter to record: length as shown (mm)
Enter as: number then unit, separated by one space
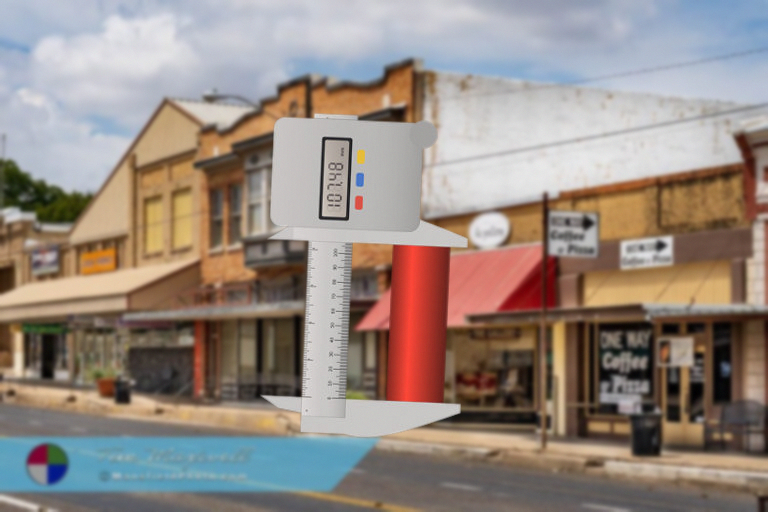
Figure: 107.48 mm
